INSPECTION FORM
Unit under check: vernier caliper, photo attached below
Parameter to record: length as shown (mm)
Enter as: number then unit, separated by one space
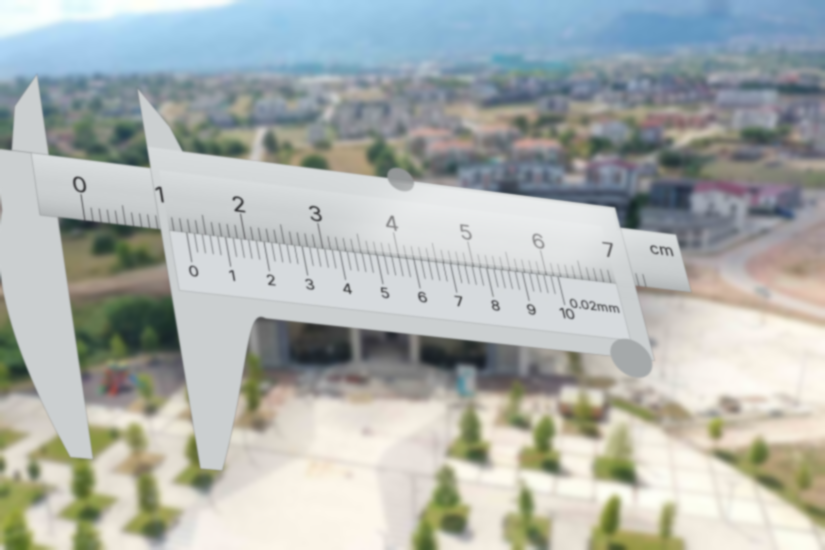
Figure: 12.6 mm
